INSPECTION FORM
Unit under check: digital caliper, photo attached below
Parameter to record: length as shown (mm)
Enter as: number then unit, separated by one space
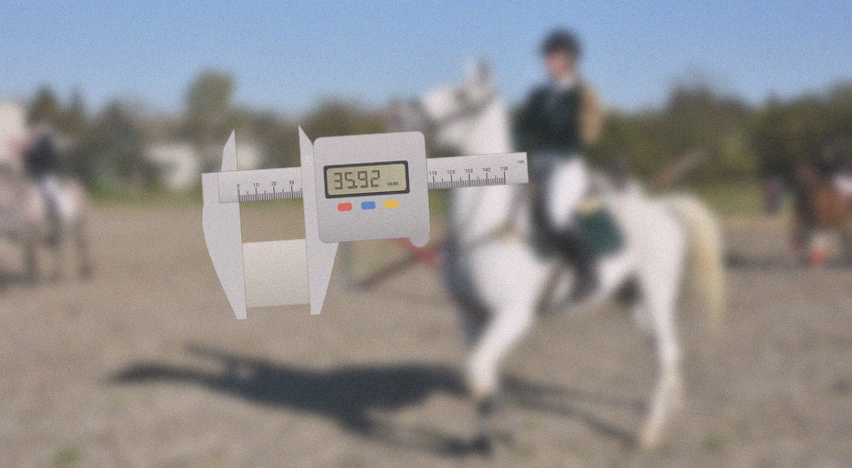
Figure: 35.92 mm
